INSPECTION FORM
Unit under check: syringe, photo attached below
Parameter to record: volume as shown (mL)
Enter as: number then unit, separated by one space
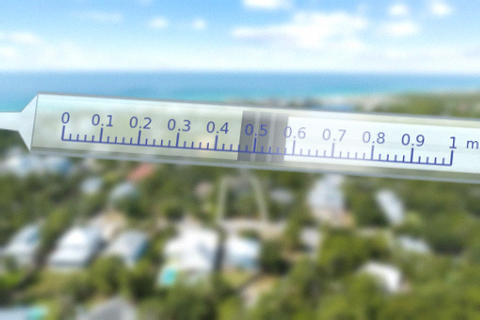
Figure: 0.46 mL
